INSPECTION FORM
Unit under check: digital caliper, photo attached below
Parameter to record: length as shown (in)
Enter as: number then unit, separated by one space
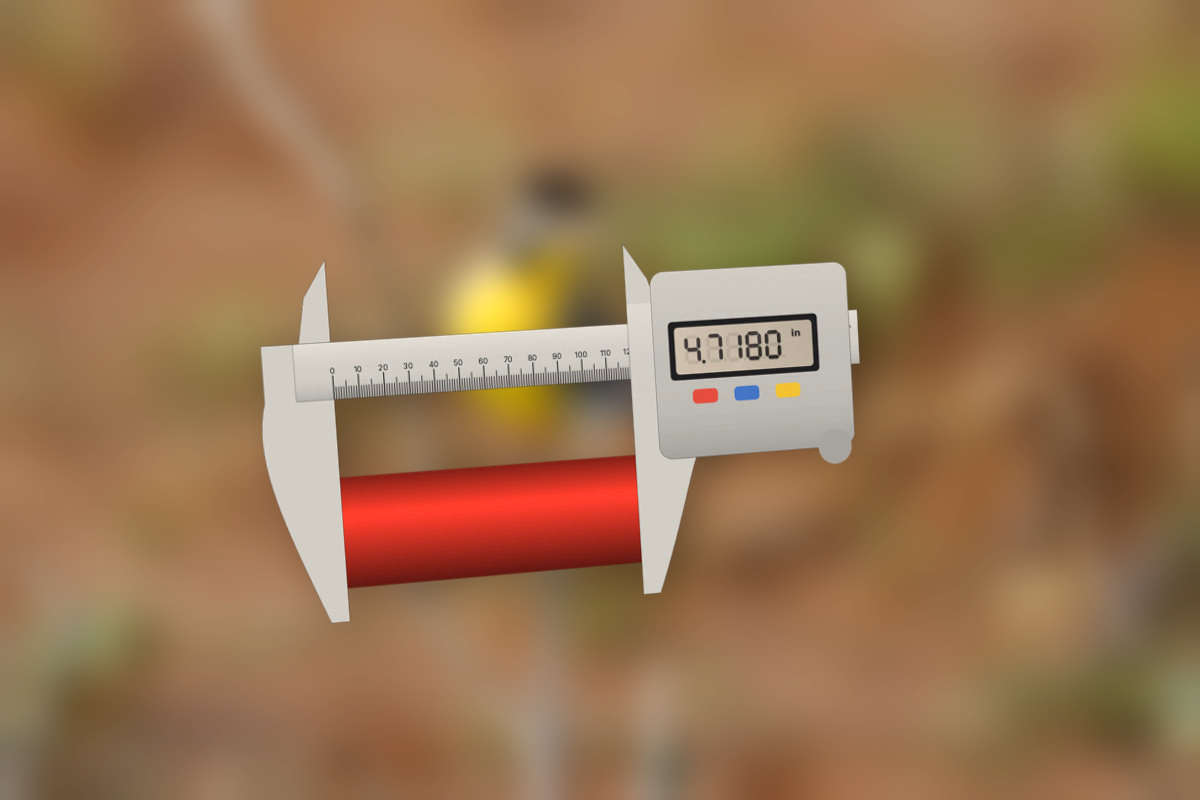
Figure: 4.7180 in
